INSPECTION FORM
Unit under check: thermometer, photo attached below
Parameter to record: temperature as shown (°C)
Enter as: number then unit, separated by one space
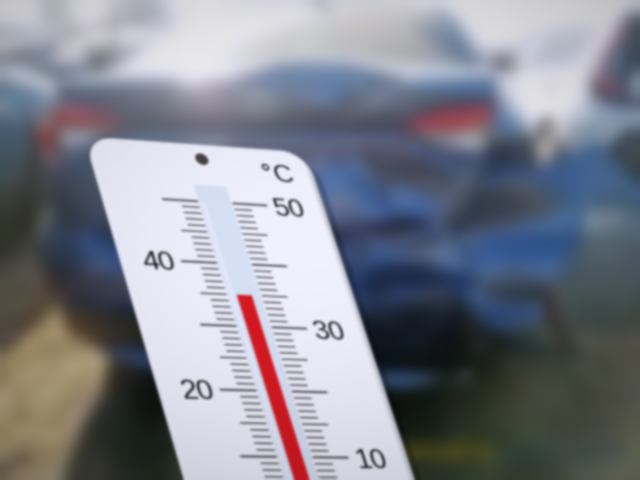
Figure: 35 °C
